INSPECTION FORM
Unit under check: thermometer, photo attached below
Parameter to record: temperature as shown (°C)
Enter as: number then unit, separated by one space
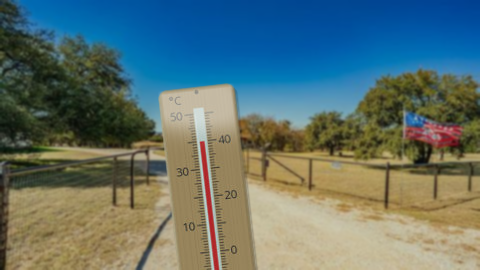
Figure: 40 °C
